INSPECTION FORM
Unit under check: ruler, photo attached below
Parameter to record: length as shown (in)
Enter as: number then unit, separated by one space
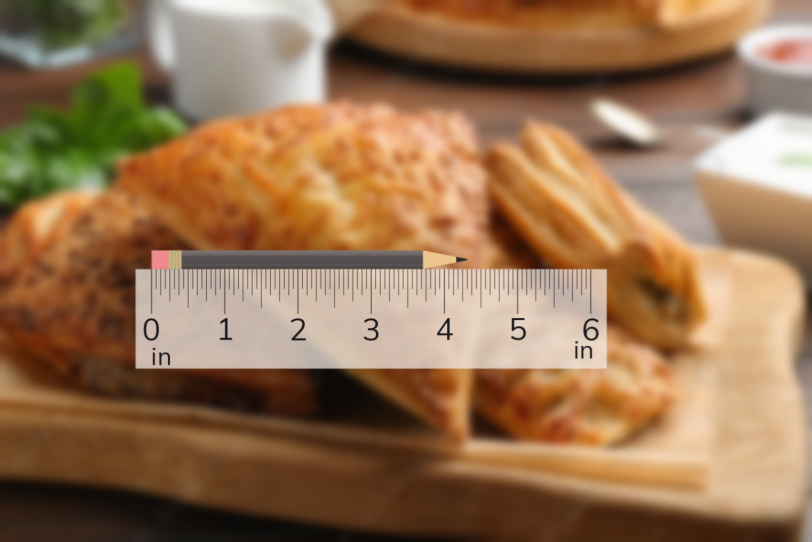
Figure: 4.3125 in
